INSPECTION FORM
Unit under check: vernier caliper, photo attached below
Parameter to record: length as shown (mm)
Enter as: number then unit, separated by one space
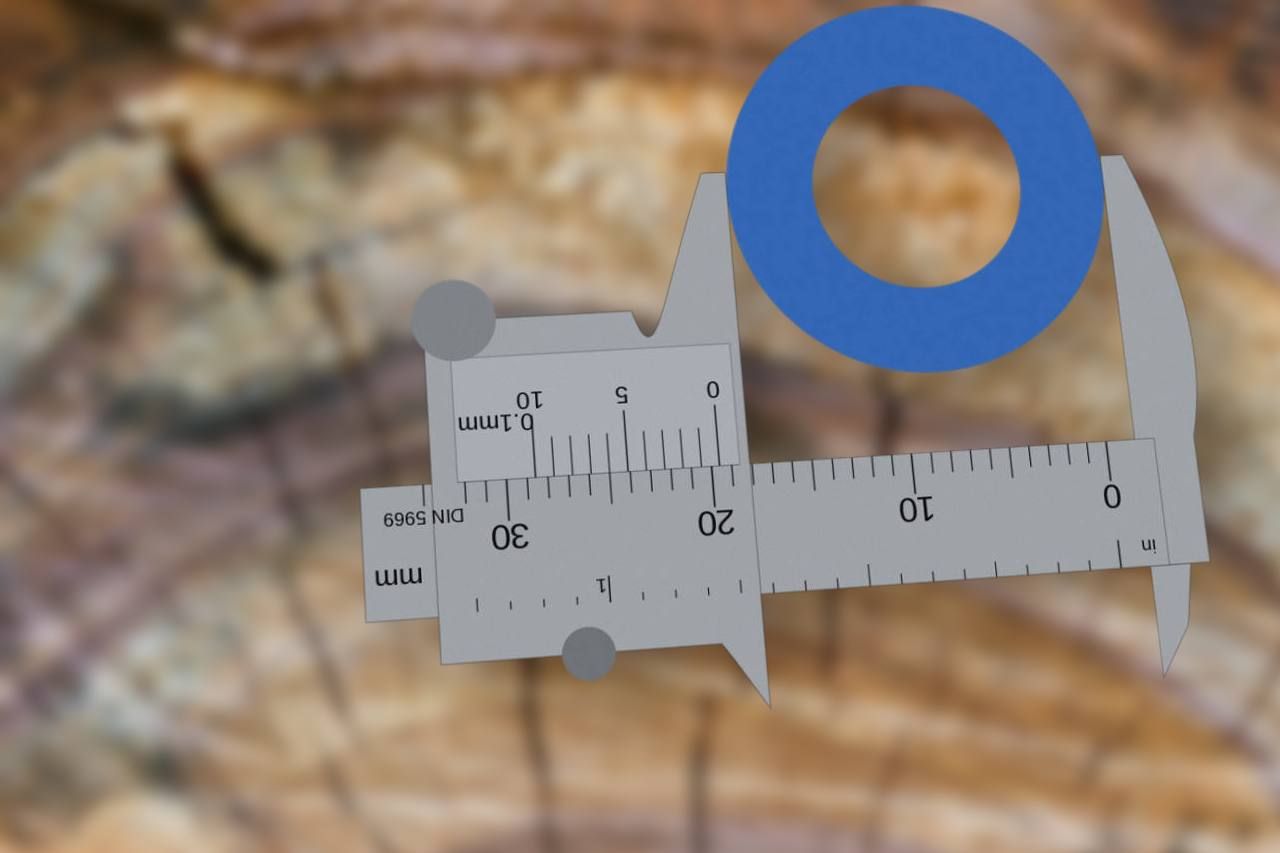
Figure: 19.6 mm
